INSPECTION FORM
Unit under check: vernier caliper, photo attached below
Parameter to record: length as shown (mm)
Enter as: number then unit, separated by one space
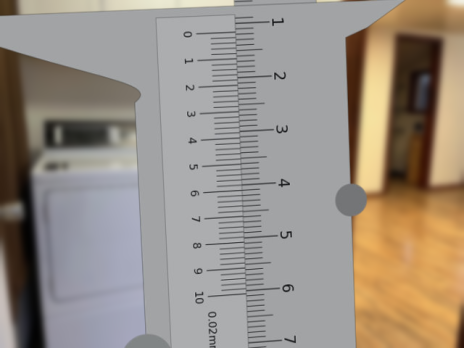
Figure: 11.6 mm
